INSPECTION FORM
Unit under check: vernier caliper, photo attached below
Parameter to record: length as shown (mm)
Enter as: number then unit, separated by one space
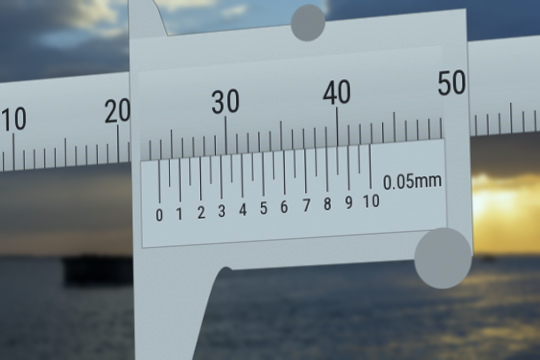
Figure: 23.8 mm
